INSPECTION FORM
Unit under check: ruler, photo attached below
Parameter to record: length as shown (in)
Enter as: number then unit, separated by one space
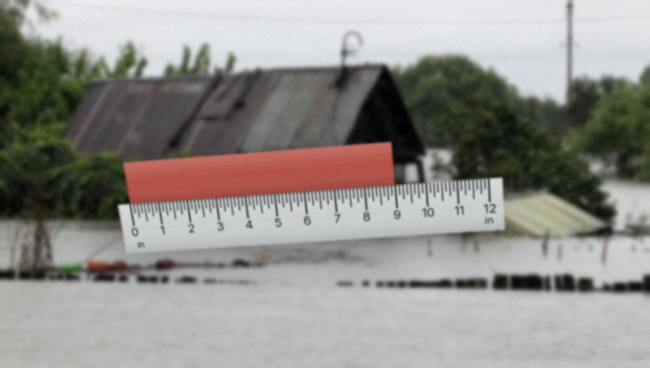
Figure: 9 in
